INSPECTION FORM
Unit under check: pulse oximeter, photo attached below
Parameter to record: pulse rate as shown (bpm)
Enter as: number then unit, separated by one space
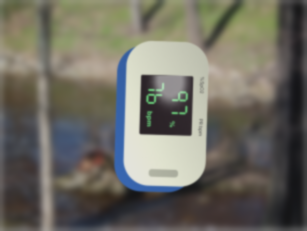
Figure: 76 bpm
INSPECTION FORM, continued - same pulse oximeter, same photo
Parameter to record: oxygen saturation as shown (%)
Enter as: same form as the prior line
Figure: 97 %
